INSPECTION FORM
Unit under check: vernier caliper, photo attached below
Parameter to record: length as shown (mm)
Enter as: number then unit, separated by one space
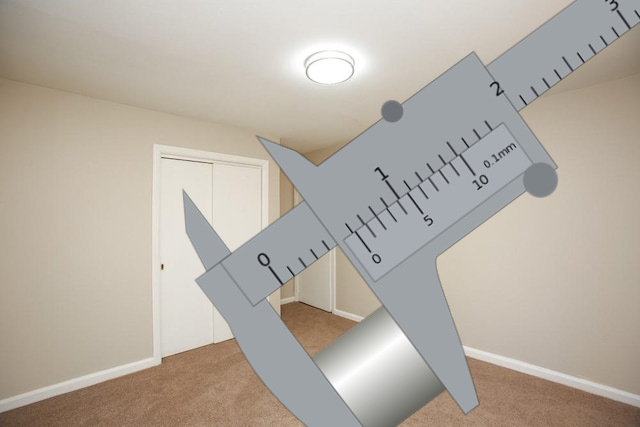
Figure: 6.2 mm
